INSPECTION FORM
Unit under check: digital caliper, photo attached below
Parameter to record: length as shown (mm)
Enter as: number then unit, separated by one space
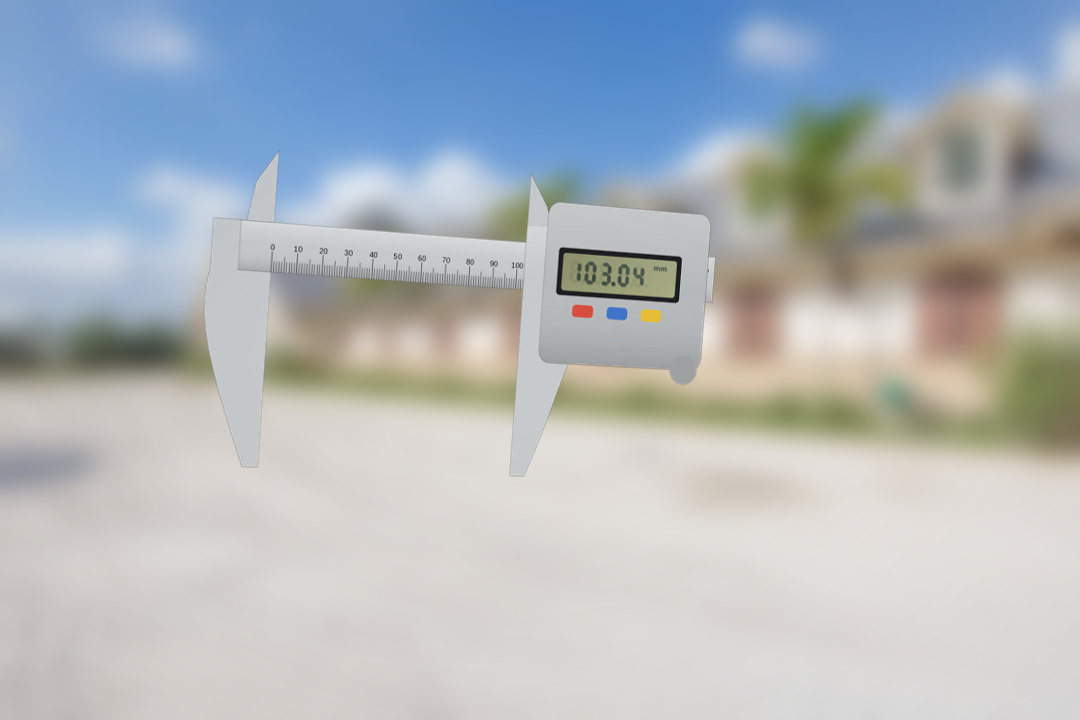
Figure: 103.04 mm
